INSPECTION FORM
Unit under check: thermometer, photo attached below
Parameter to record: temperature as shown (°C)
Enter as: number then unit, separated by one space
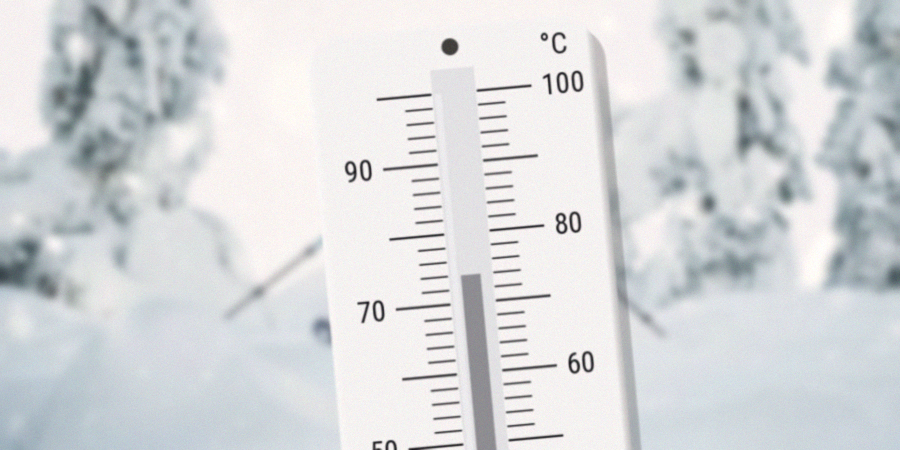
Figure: 74 °C
